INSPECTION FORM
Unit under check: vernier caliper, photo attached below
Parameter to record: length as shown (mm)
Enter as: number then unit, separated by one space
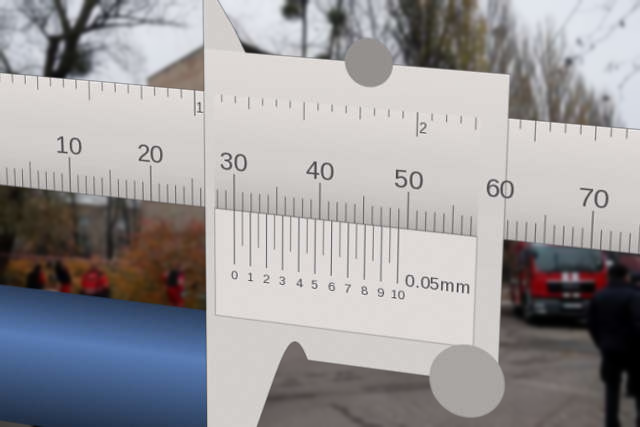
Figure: 30.0 mm
